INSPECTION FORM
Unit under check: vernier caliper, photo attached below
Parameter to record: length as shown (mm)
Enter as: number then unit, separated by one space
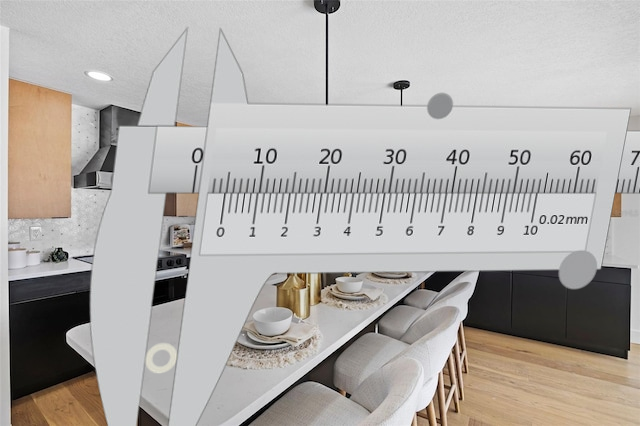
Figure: 4.8 mm
